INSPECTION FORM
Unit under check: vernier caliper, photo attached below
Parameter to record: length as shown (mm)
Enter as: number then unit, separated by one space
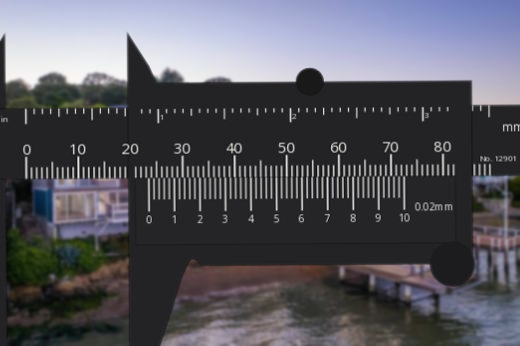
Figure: 23.5 mm
